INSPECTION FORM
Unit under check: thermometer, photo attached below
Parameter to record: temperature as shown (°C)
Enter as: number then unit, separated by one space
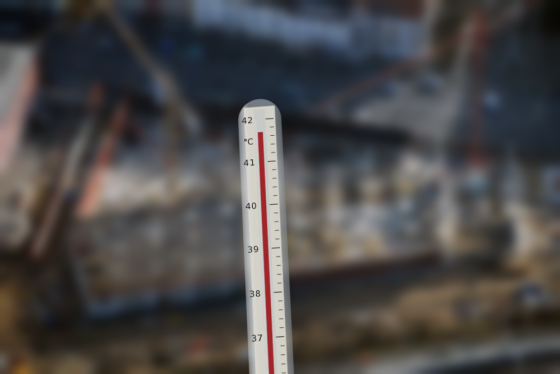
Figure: 41.7 °C
